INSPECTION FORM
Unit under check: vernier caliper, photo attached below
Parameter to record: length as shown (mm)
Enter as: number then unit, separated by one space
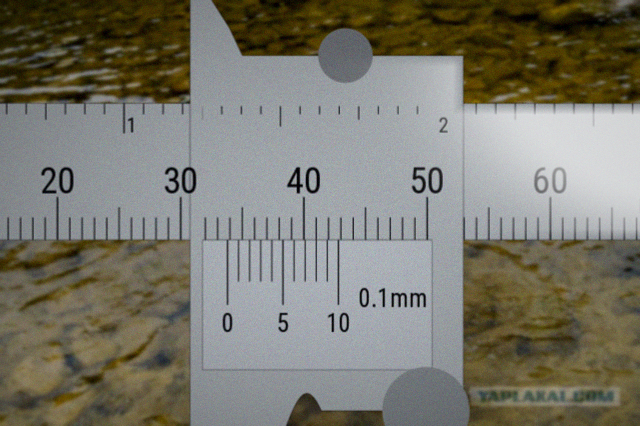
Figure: 33.8 mm
